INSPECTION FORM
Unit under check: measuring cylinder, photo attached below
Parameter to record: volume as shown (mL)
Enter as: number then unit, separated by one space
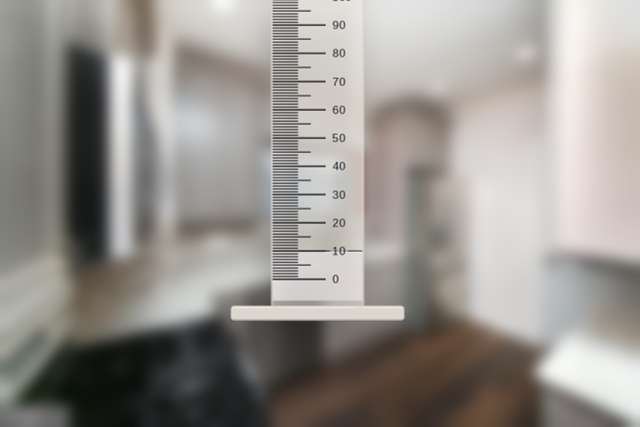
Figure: 10 mL
